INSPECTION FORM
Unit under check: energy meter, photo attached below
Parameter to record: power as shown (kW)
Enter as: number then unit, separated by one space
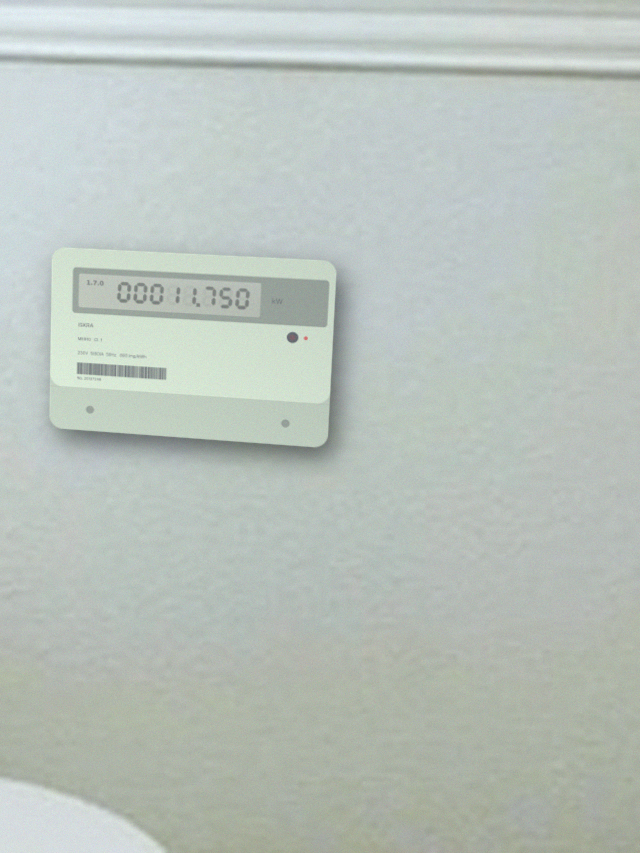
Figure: 11.750 kW
